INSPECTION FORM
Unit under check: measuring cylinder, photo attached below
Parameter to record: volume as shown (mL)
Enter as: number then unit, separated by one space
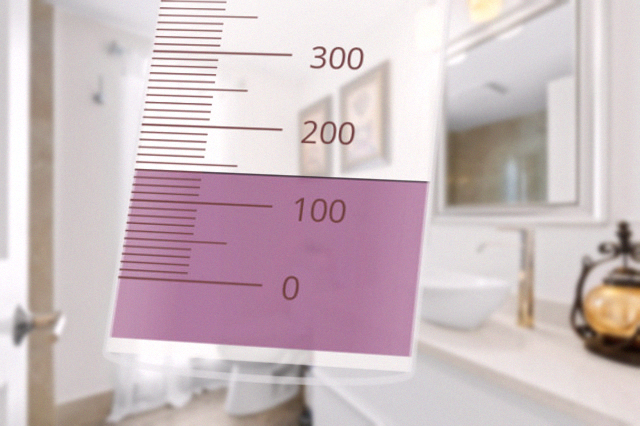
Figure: 140 mL
